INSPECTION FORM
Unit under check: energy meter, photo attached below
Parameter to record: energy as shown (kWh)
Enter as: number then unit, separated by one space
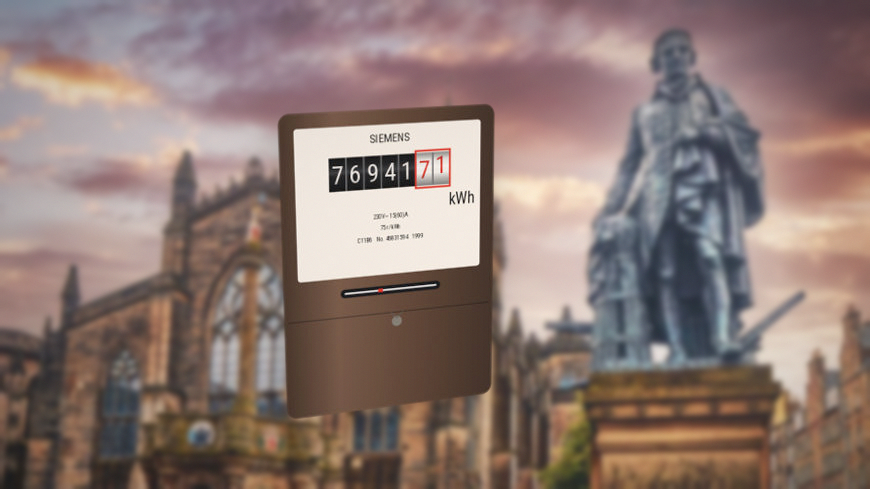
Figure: 76941.71 kWh
